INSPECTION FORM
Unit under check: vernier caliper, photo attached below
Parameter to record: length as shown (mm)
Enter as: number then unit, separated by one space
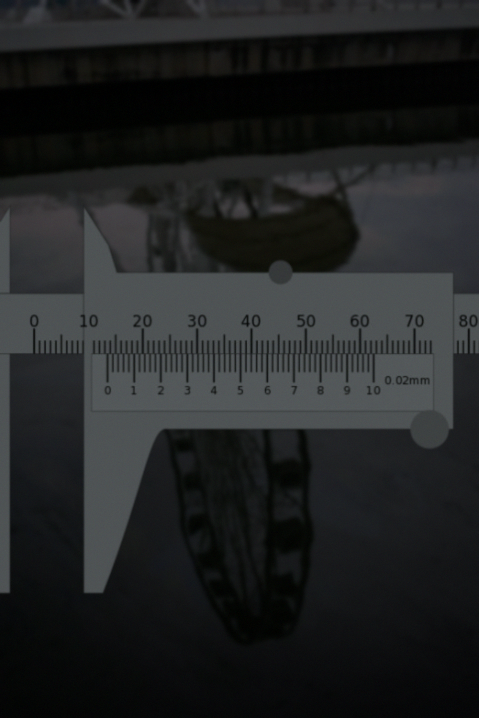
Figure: 13.5 mm
